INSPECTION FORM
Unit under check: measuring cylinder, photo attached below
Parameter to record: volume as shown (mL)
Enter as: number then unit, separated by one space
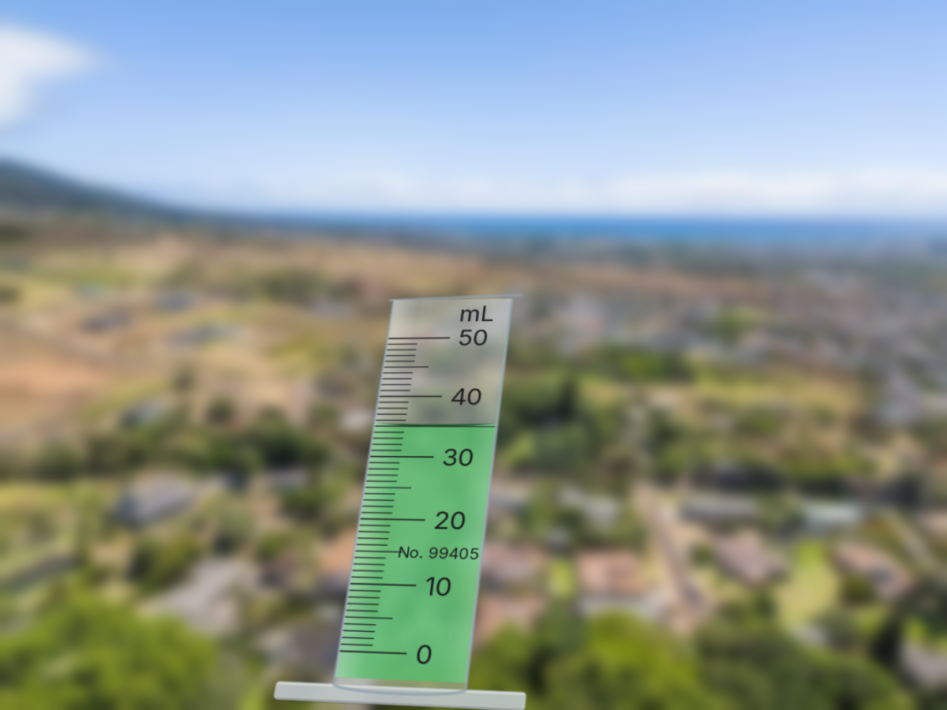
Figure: 35 mL
